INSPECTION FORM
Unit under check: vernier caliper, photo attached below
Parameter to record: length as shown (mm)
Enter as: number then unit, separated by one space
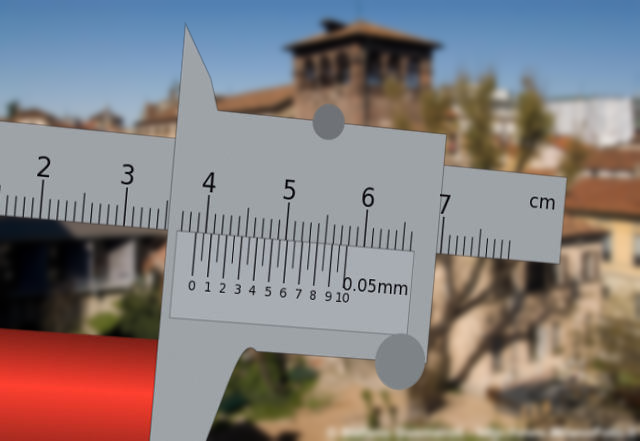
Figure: 38.8 mm
